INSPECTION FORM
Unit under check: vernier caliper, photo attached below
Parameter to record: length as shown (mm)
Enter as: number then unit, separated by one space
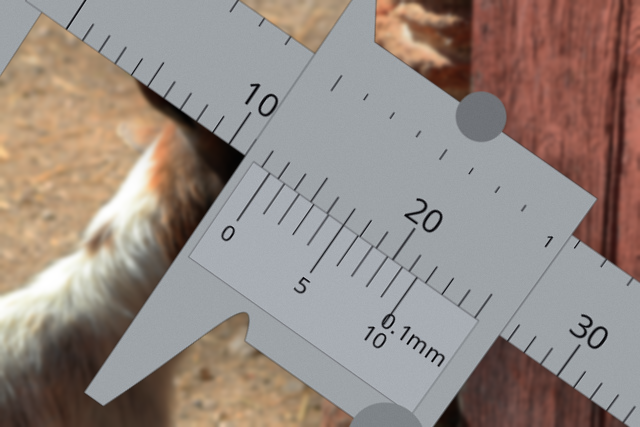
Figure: 12.5 mm
